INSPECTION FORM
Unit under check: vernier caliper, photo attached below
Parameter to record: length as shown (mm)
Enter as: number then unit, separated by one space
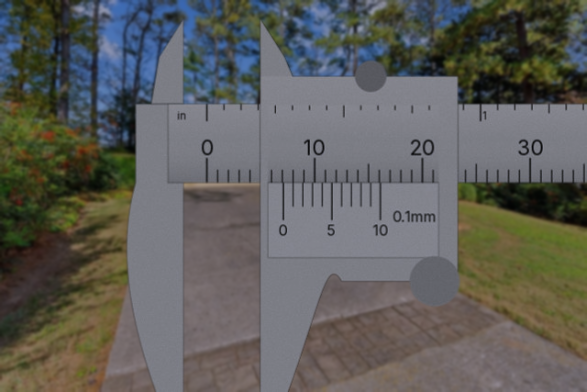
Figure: 7.1 mm
